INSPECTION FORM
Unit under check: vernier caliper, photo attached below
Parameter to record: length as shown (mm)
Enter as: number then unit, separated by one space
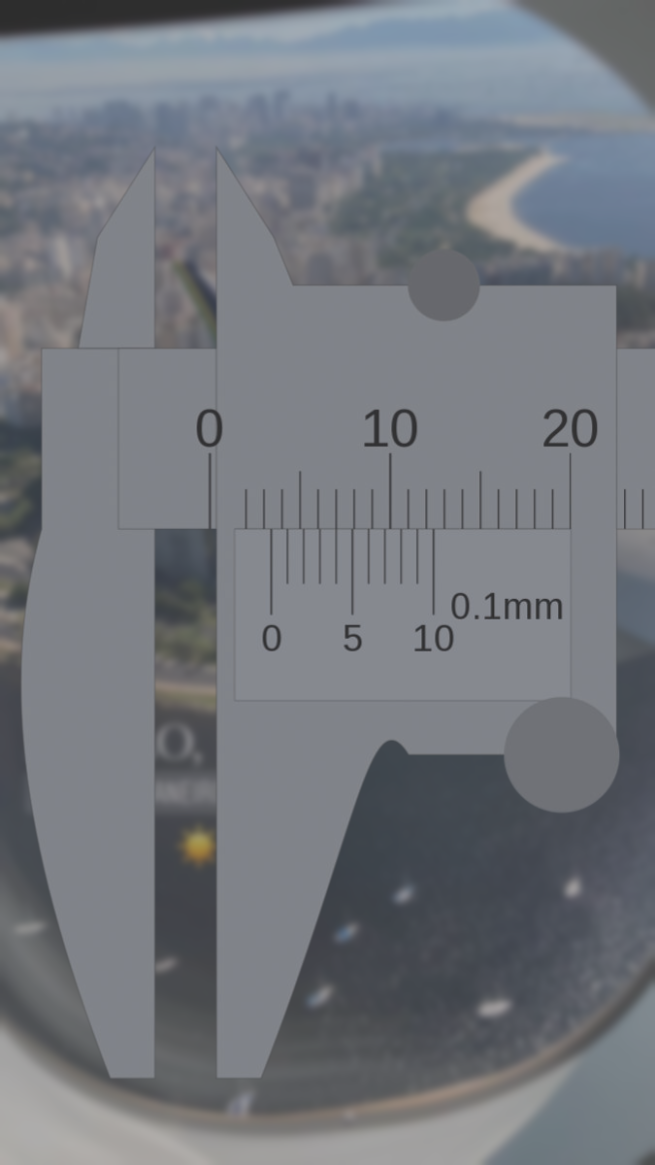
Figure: 3.4 mm
